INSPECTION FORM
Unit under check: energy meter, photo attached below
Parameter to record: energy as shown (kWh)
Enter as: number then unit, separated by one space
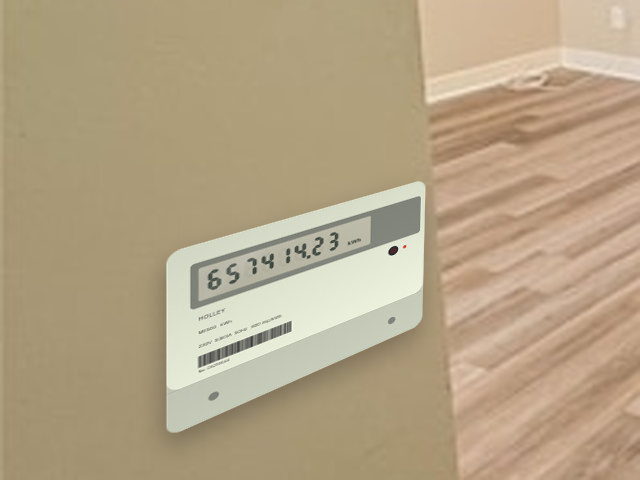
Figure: 657414.23 kWh
